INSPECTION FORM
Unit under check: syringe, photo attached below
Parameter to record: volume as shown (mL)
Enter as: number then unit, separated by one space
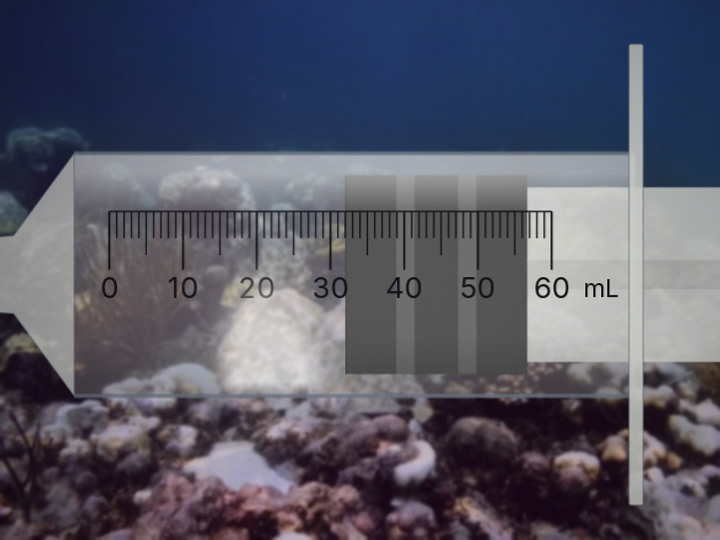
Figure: 32 mL
